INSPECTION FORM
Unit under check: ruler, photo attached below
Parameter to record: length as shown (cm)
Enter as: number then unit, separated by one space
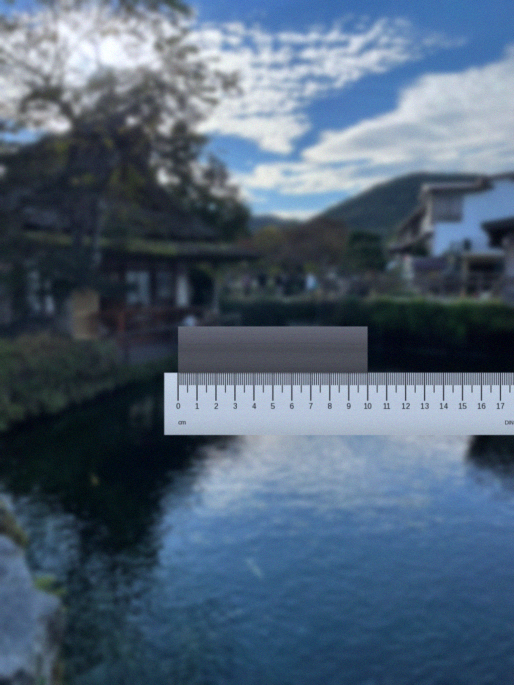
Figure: 10 cm
